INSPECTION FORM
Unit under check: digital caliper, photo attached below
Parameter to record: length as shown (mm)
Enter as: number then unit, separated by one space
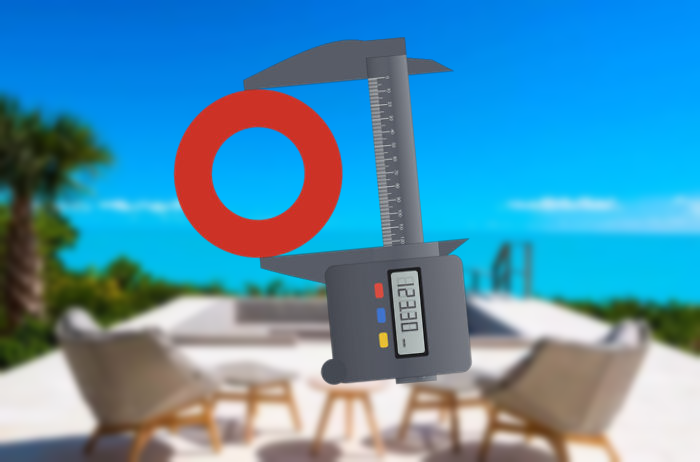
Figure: 123.30 mm
